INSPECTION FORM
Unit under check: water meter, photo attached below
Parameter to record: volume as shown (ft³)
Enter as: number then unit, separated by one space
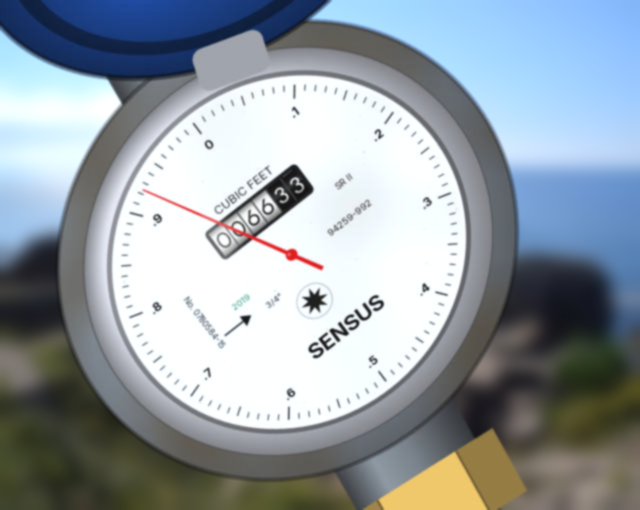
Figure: 6632.92 ft³
